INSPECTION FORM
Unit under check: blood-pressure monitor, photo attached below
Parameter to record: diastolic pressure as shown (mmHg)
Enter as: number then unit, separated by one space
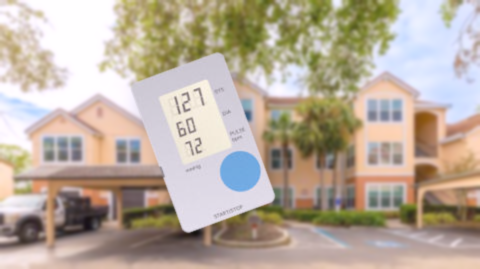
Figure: 60 mmHg
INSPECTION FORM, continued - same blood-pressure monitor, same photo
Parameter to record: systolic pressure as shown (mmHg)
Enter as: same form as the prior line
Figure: 127 mmHg
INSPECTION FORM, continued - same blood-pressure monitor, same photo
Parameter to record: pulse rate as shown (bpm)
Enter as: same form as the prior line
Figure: 72 bpm
